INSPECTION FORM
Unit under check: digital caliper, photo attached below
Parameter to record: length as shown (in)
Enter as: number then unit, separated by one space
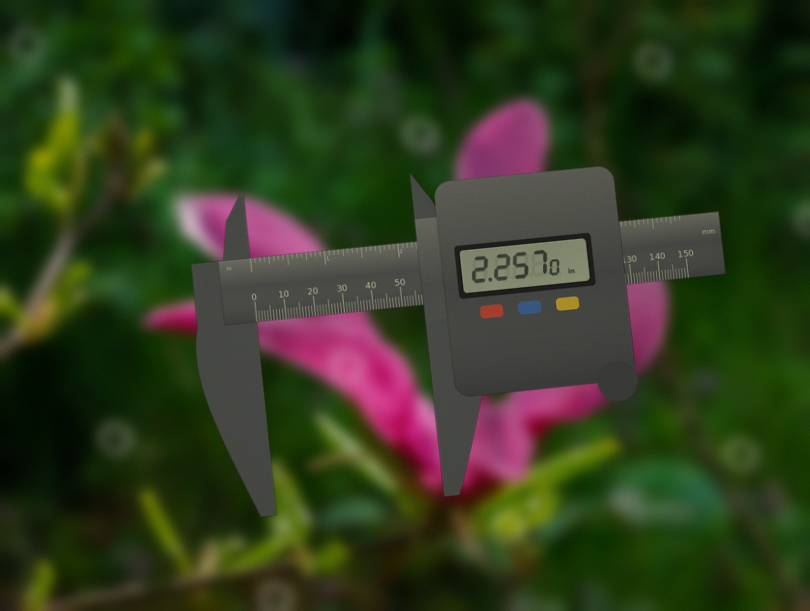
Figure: 2.2570 in
